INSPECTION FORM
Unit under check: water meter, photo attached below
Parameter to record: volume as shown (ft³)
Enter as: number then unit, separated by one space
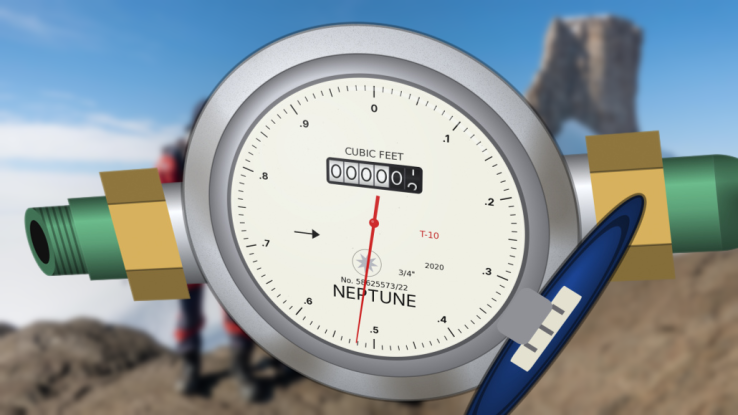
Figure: 1.52 ft³
